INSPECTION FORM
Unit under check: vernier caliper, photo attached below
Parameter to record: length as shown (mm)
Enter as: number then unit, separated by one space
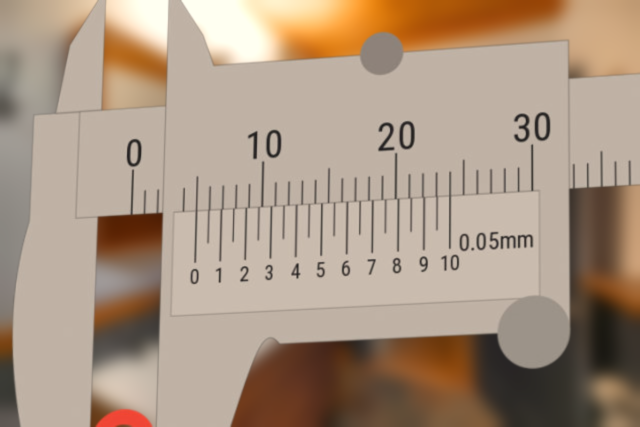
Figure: 5.0 mm
